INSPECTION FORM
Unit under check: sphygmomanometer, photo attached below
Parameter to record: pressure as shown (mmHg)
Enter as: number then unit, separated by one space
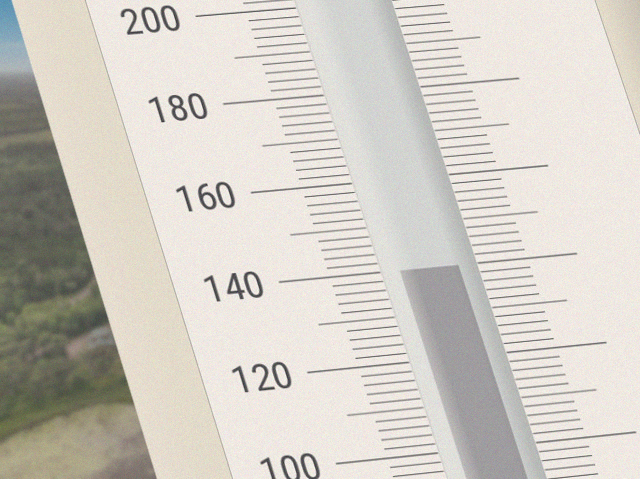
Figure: 140 mmHg
